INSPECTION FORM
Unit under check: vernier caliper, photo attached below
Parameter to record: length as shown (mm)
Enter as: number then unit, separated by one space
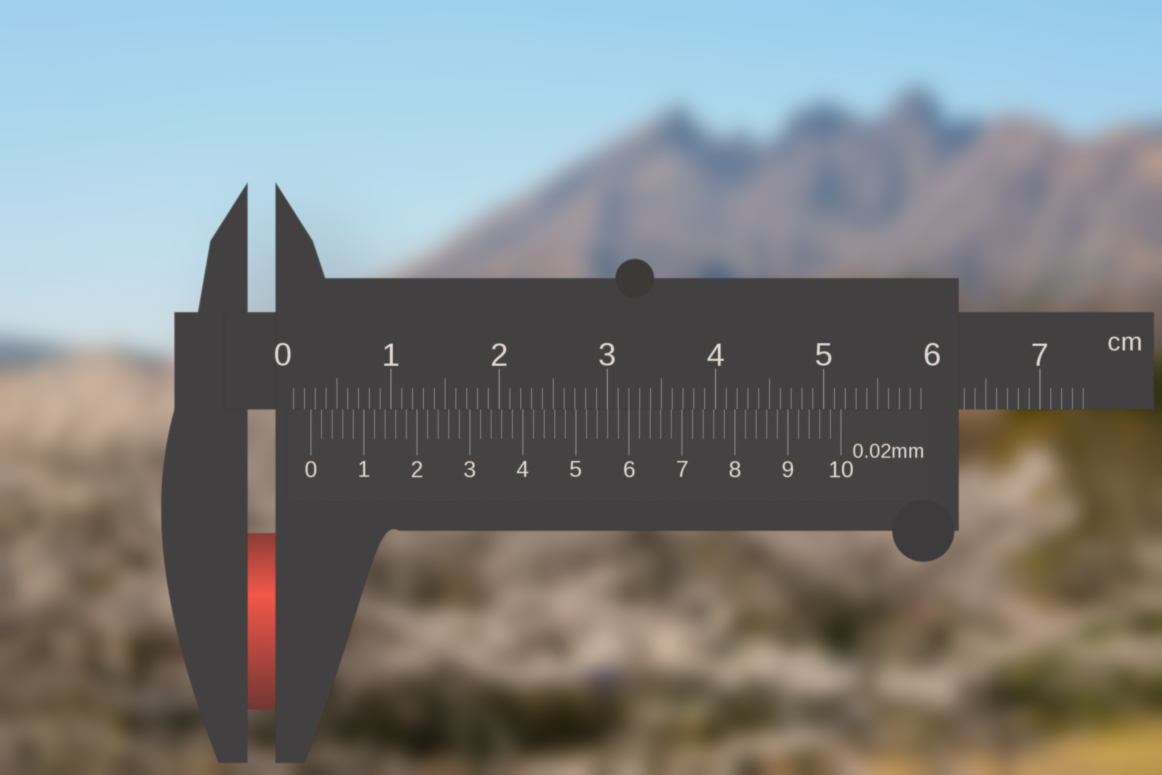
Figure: 2.6 mm
